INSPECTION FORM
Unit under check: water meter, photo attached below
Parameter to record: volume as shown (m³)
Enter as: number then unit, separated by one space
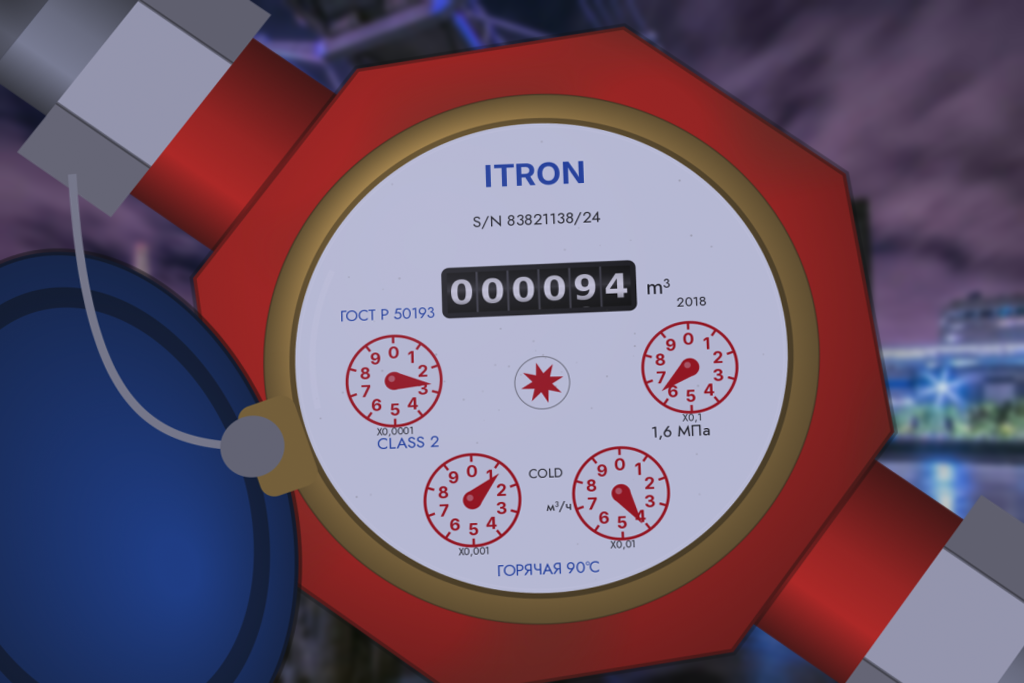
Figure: 94.6412 m³
